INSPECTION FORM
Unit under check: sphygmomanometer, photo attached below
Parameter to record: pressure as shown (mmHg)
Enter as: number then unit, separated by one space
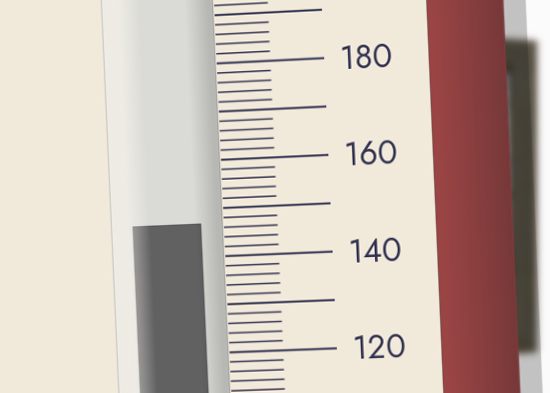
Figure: 147 mmHg
